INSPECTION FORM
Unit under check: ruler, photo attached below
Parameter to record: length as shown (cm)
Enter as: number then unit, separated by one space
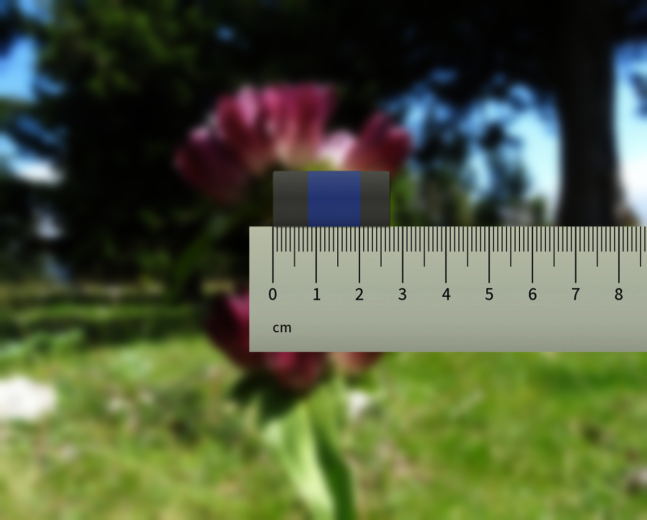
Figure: 2.7 cm
